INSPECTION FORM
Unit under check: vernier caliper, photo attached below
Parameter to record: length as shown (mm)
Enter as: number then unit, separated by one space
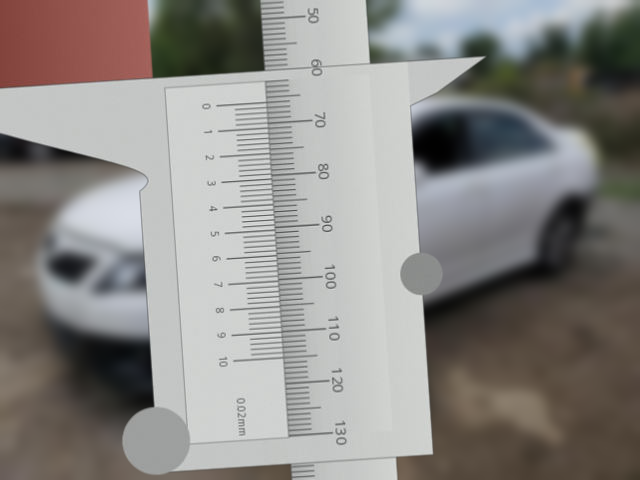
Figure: 66.0 mm
